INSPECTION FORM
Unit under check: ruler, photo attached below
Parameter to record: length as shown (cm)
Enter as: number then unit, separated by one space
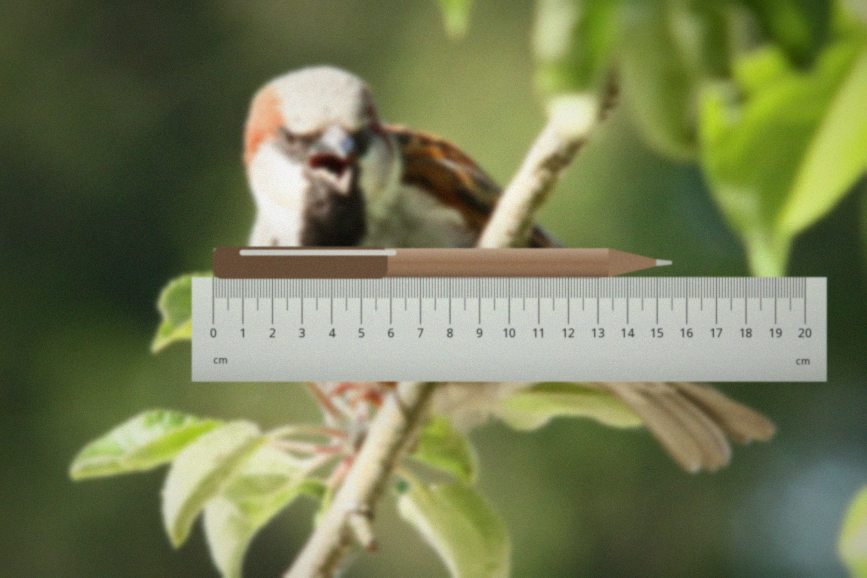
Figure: 15.5 cm
